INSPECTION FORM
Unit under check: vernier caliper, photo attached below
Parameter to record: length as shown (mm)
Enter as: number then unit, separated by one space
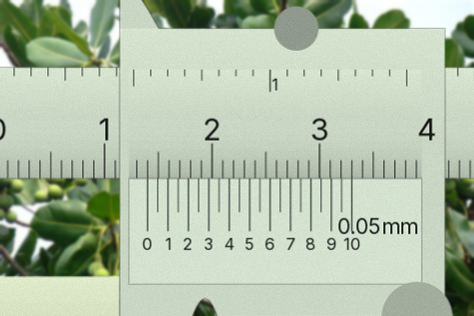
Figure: 14.0 mm
